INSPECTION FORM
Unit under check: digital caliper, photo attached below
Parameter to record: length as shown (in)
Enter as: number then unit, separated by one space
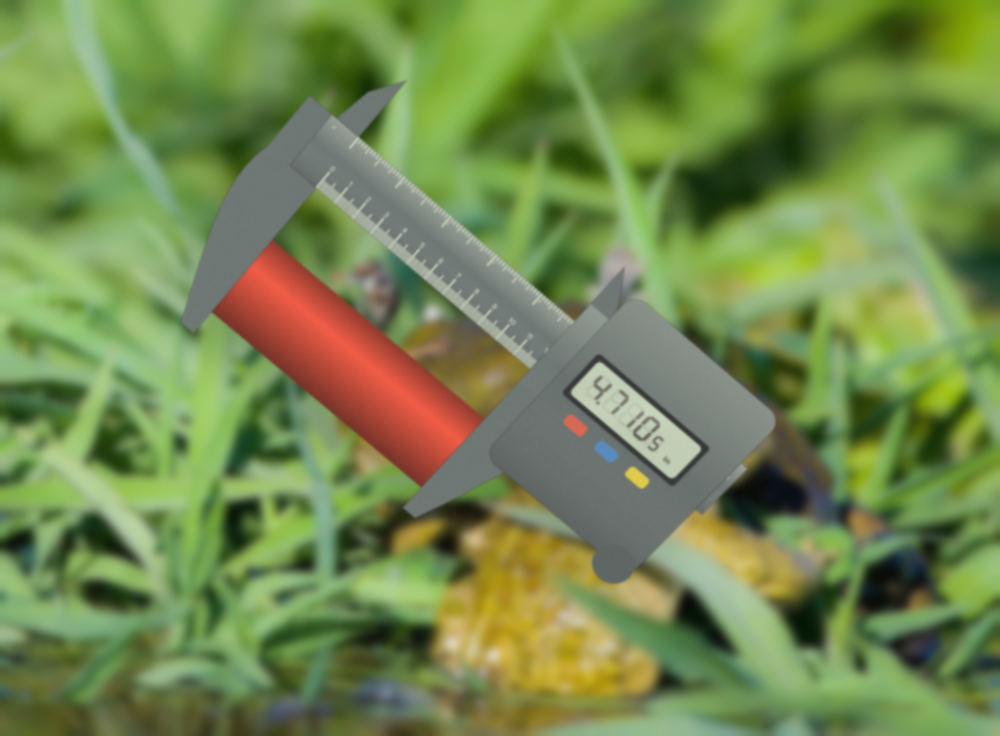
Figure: 4.7105 in
